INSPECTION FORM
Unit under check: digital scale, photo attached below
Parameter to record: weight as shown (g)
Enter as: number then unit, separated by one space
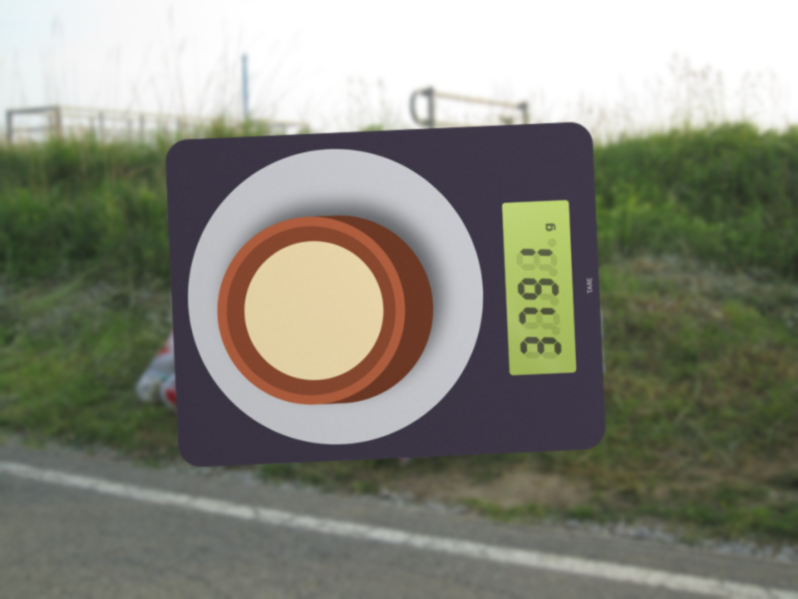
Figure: 3791 g
